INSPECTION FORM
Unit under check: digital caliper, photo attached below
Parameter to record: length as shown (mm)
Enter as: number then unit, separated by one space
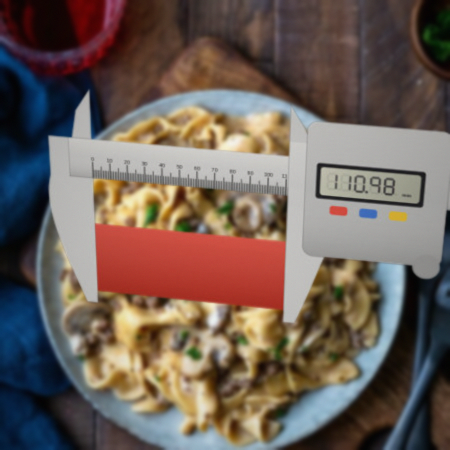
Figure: 110.98 mm
